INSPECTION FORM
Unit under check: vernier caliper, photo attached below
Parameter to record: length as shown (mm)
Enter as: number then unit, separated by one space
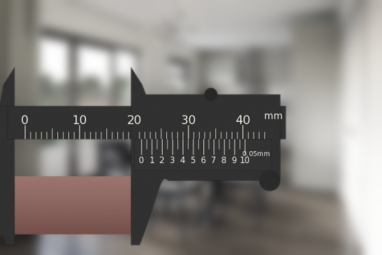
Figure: 21.4 mm
